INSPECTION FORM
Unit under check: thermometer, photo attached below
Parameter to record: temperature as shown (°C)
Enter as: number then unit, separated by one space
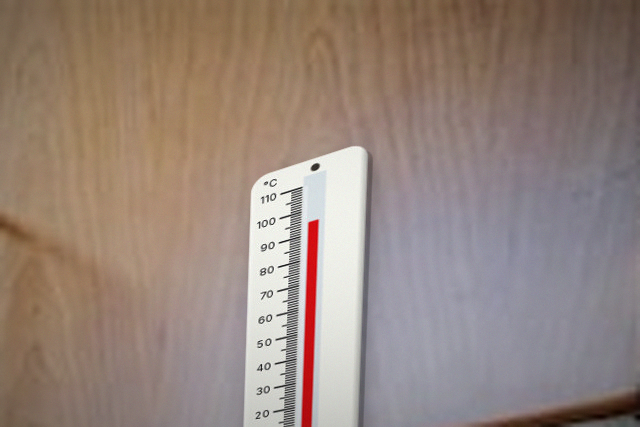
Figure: 95 °C
